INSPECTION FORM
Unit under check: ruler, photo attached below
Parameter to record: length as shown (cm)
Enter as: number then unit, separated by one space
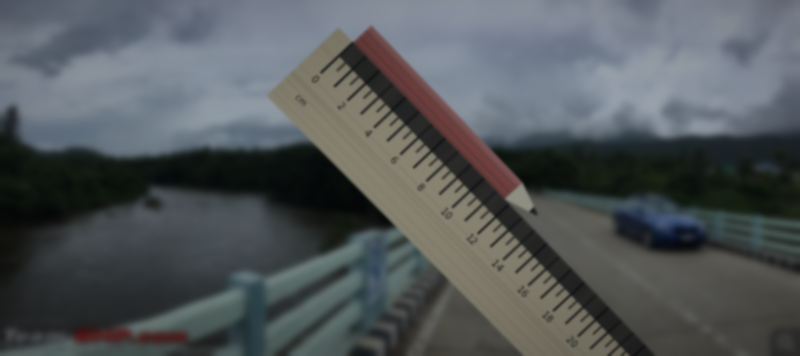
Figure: 13.5 cm
